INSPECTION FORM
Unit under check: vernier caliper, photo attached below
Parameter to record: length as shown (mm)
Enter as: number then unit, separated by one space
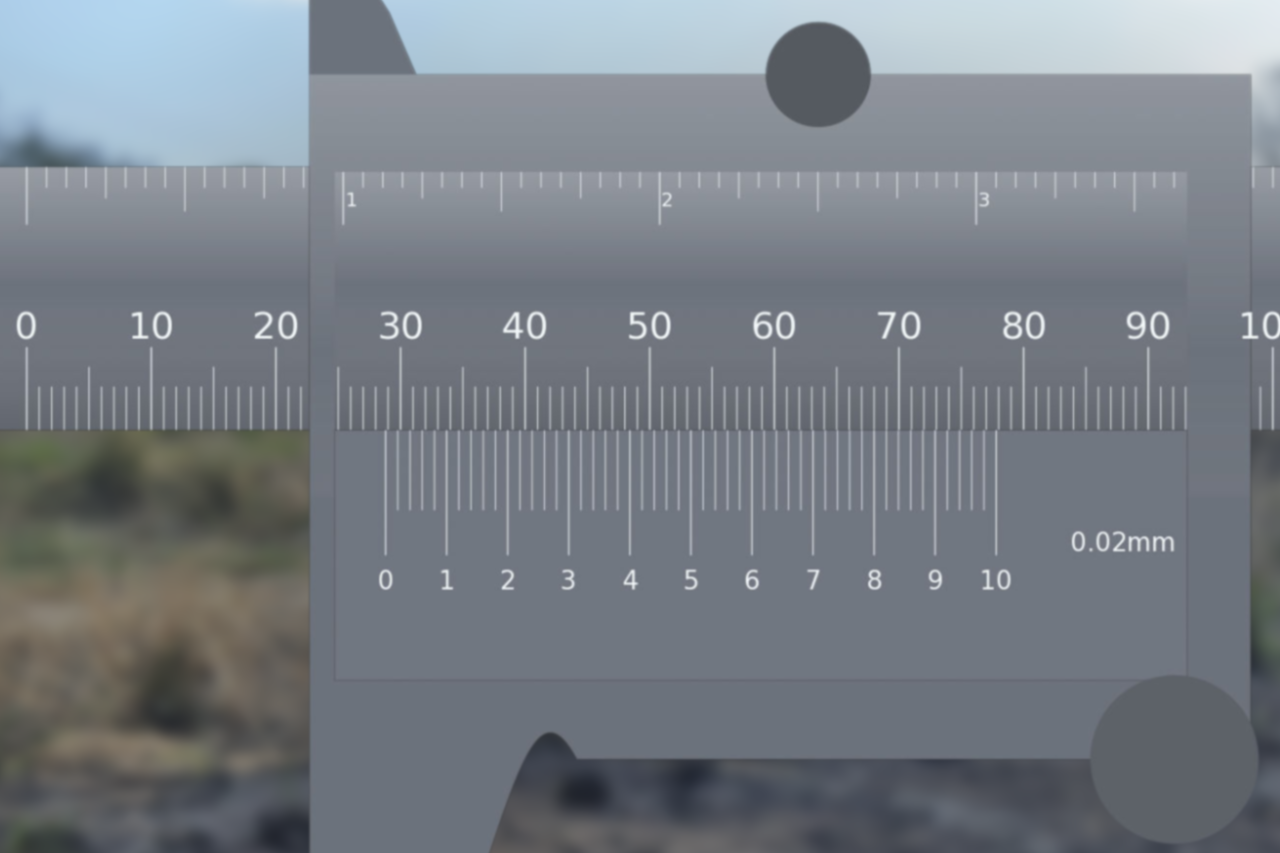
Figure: 28.8 mm
